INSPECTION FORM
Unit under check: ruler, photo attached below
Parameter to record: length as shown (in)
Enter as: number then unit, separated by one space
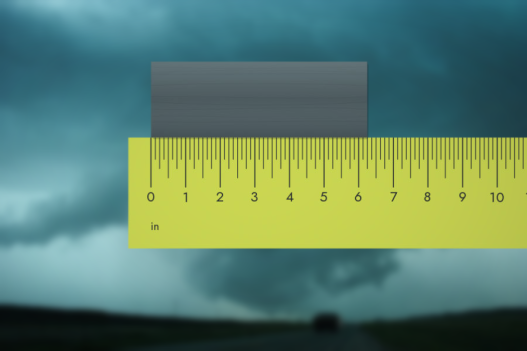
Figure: 6.25 in
